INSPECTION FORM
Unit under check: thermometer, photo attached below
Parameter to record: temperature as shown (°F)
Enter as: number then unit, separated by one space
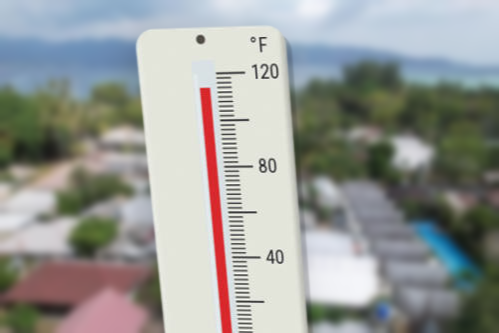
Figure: 114 °F
